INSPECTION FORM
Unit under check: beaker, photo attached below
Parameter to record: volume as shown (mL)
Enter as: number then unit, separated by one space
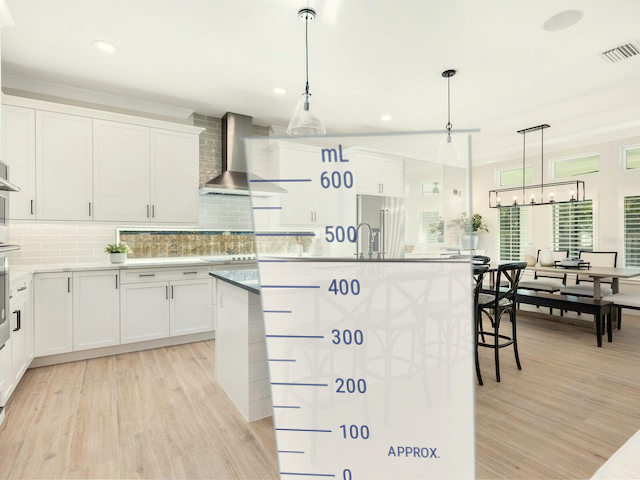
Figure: 450 mL
